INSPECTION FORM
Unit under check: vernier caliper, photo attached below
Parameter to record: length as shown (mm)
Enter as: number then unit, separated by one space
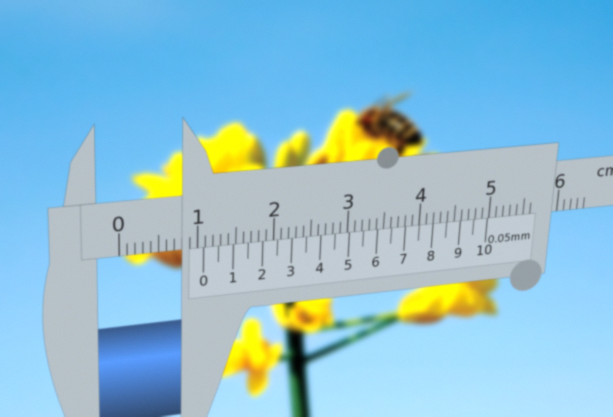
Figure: 10.8 mm
